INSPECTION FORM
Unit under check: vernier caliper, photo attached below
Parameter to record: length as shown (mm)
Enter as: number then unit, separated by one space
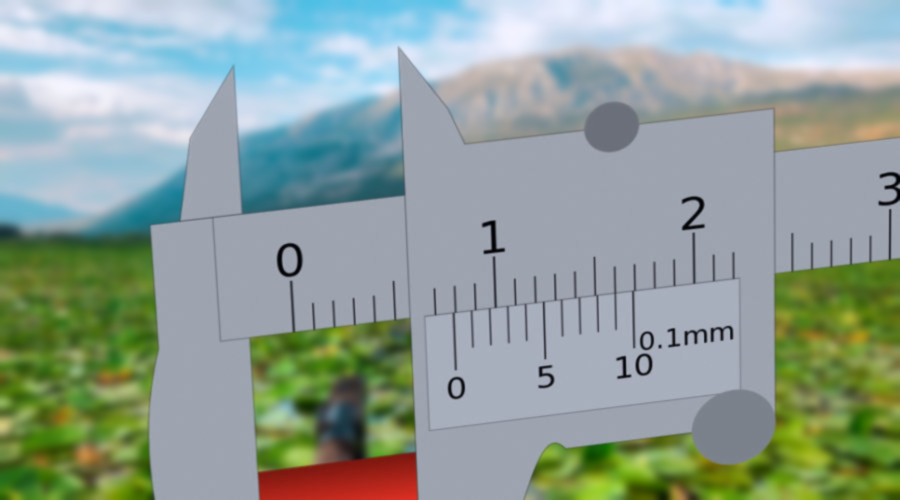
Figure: 7.9 mm
